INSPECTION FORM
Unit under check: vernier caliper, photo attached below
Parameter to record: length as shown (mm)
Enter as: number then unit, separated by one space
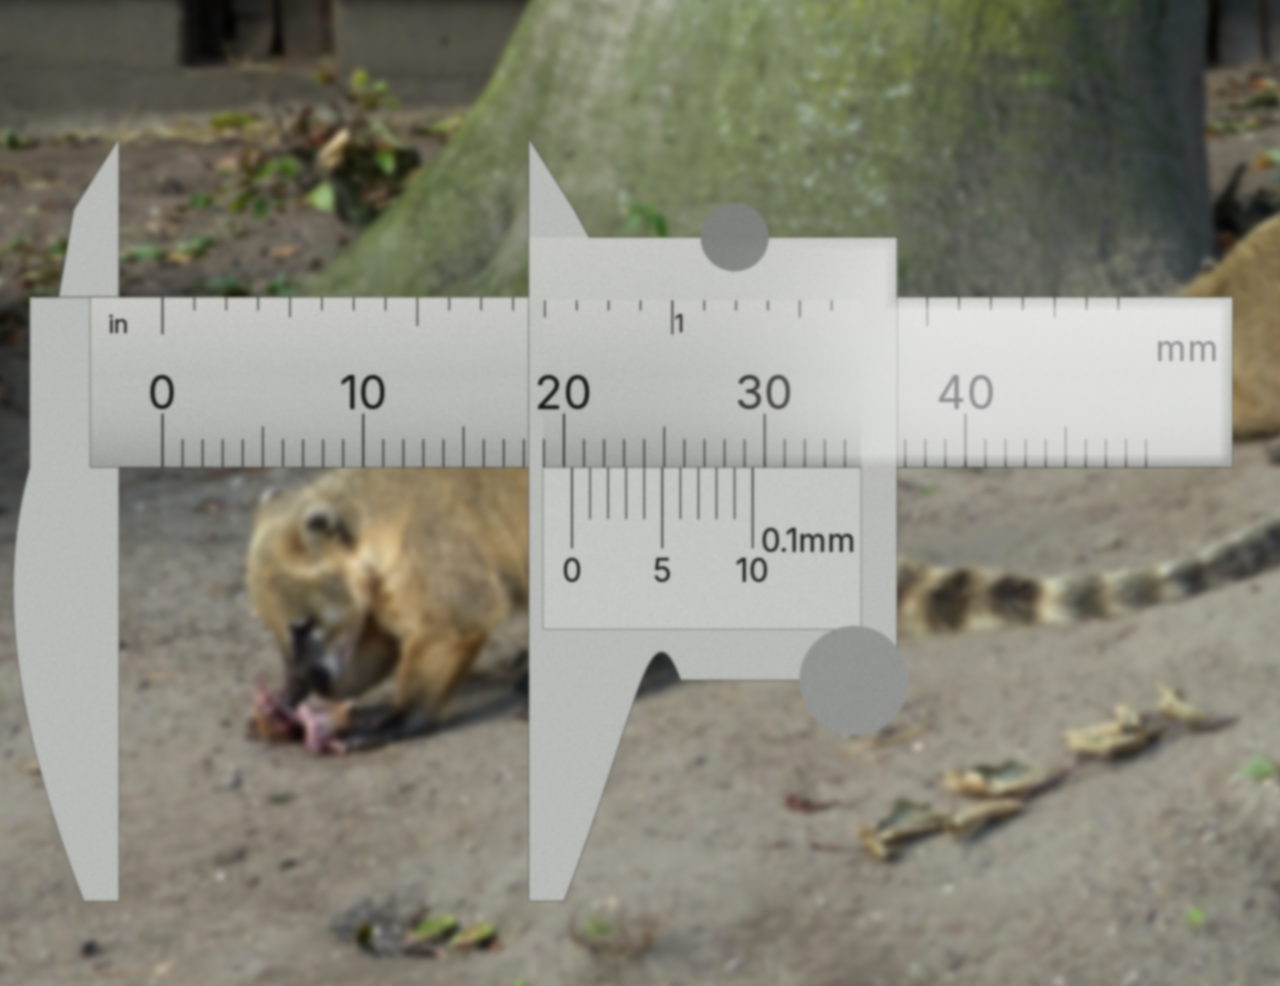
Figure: 20.4 mm
